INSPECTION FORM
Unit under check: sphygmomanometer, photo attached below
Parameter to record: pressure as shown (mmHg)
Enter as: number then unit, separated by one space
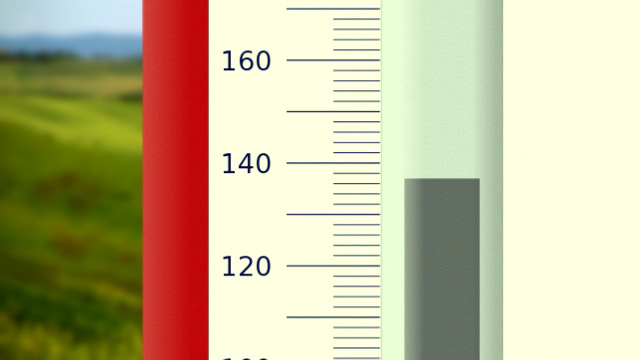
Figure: 137 mmHg
